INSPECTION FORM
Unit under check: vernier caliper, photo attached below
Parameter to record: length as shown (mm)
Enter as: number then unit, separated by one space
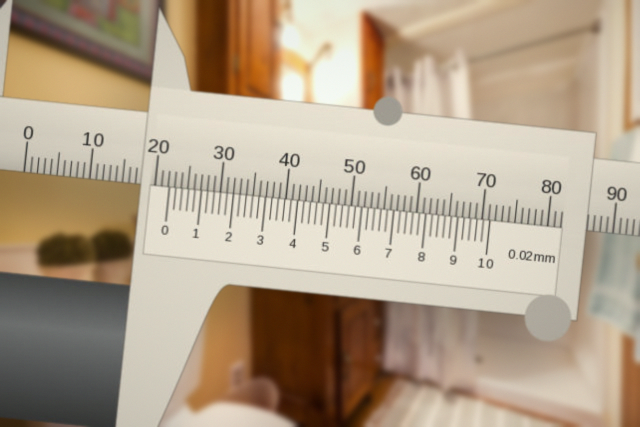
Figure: 22.2 mm
